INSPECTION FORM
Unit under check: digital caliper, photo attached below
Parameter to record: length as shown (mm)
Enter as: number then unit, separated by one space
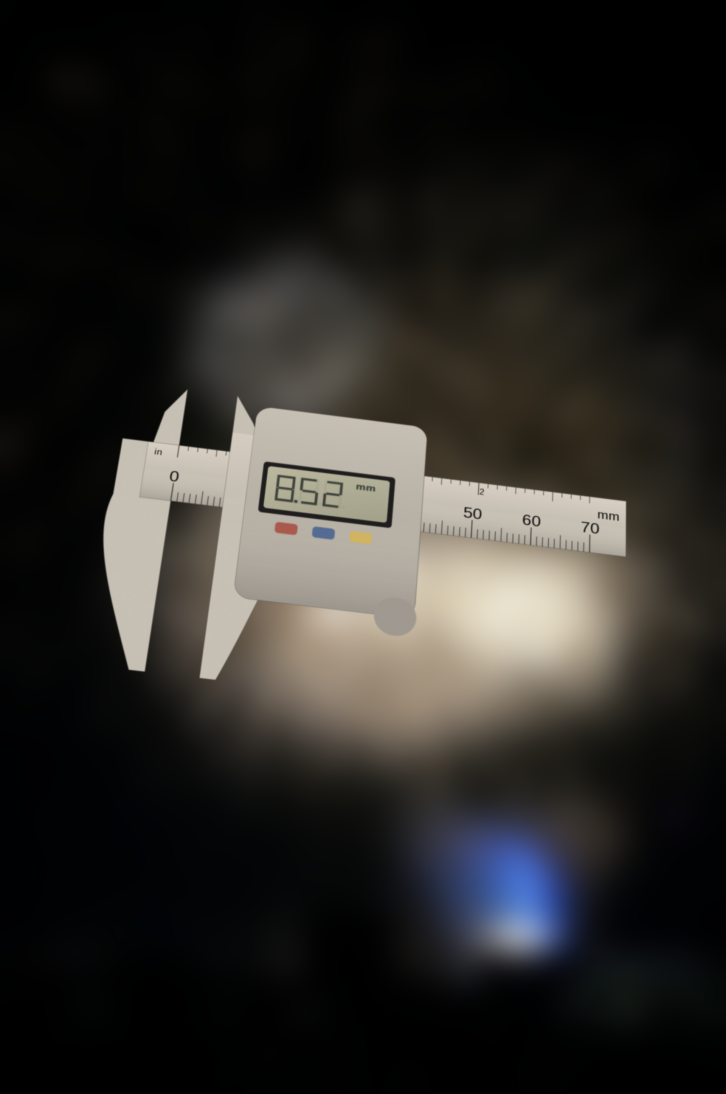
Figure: 8.52 mm
